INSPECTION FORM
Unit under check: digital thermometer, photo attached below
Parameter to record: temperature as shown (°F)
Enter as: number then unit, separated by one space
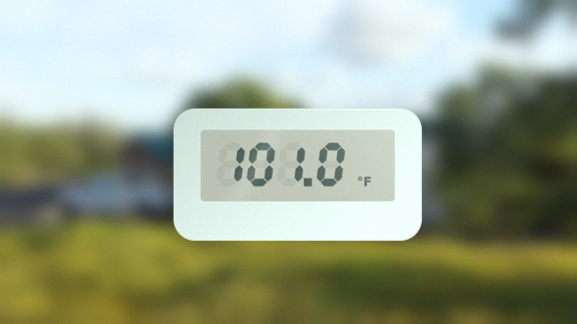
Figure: 101.0 °F
